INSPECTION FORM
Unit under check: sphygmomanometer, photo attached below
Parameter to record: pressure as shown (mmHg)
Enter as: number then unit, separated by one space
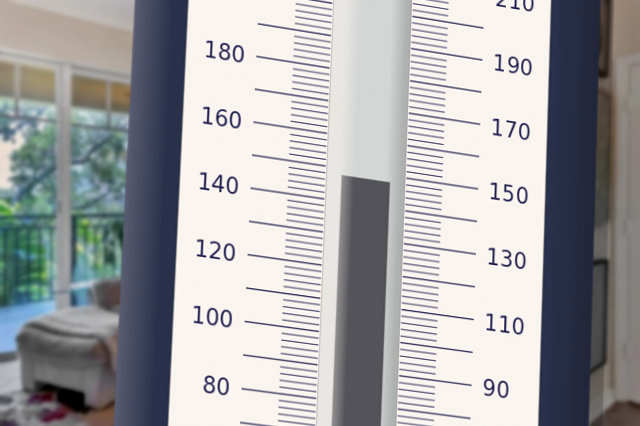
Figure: 148 mmHg
